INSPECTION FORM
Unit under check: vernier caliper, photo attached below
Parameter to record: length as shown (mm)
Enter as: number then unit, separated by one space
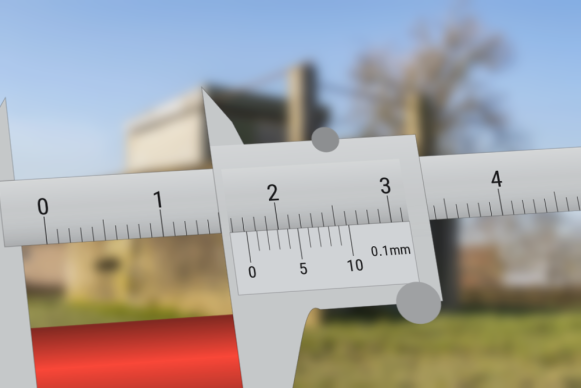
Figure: 17.2 mm
